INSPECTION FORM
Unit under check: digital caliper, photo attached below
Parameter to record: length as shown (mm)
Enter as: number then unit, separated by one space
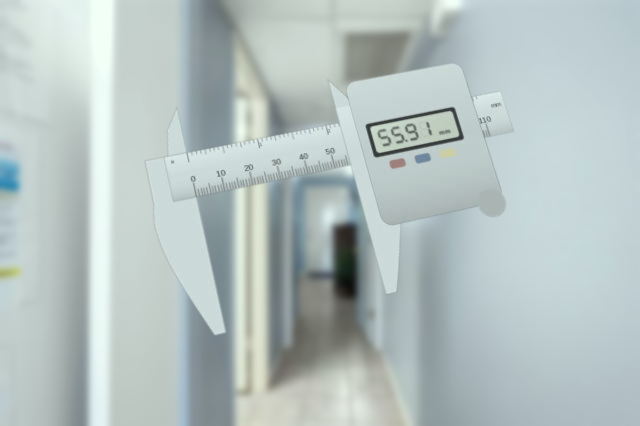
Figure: 55.91 mm
